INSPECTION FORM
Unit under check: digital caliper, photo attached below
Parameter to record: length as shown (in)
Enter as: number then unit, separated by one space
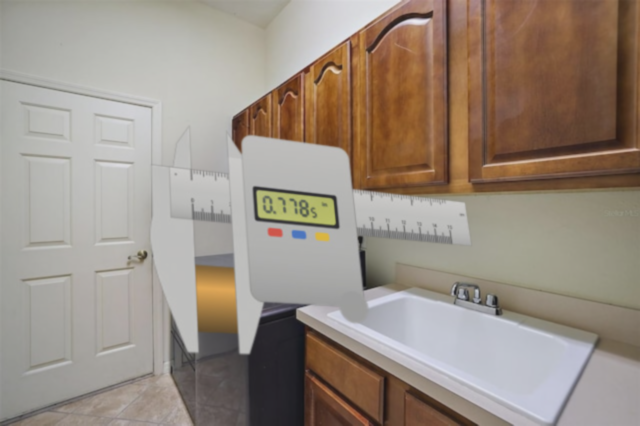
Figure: 0.7785 in
